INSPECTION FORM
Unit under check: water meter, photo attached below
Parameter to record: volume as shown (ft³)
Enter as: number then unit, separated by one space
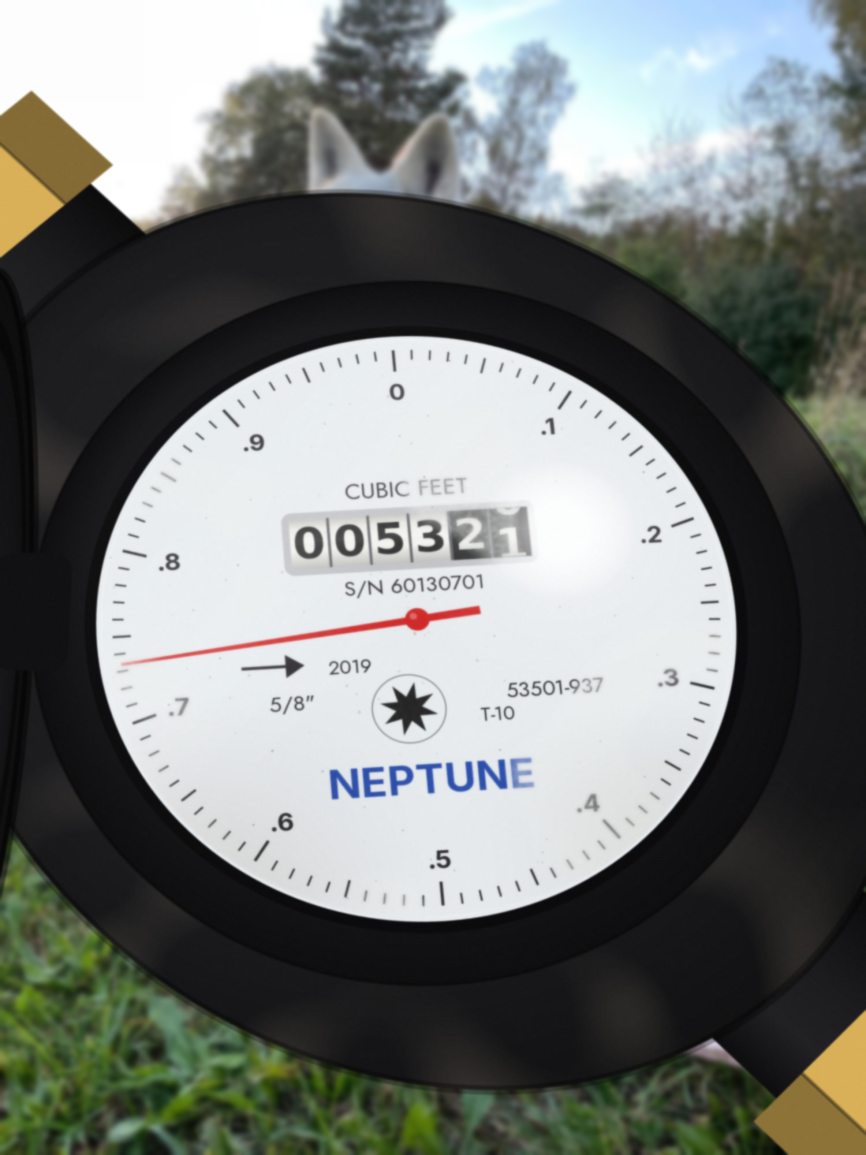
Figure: 5320.73 ft³
